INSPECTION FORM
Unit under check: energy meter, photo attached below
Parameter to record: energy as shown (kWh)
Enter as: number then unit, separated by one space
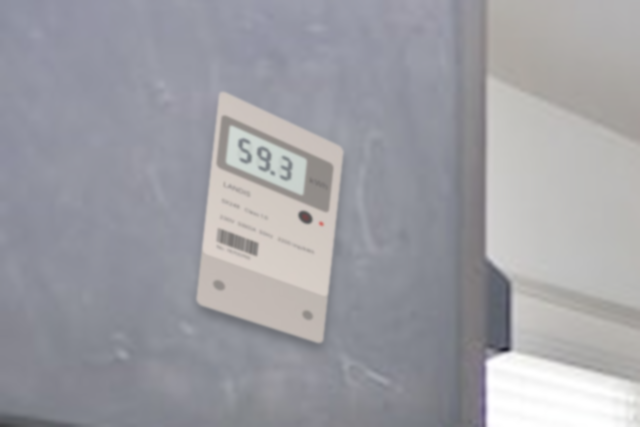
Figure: 59.3 kWh
